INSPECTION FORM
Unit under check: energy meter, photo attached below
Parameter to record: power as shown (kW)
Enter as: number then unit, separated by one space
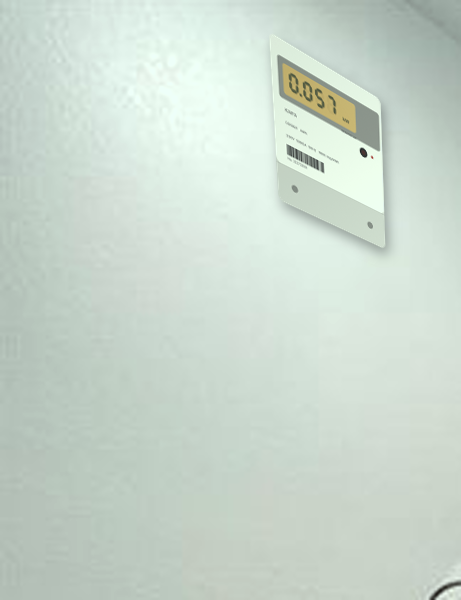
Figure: 0.057 kW
